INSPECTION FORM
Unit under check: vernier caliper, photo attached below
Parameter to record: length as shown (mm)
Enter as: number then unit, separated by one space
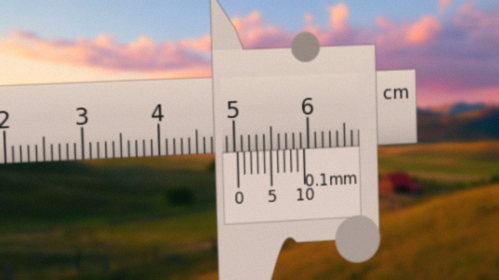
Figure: 50.4 mm
